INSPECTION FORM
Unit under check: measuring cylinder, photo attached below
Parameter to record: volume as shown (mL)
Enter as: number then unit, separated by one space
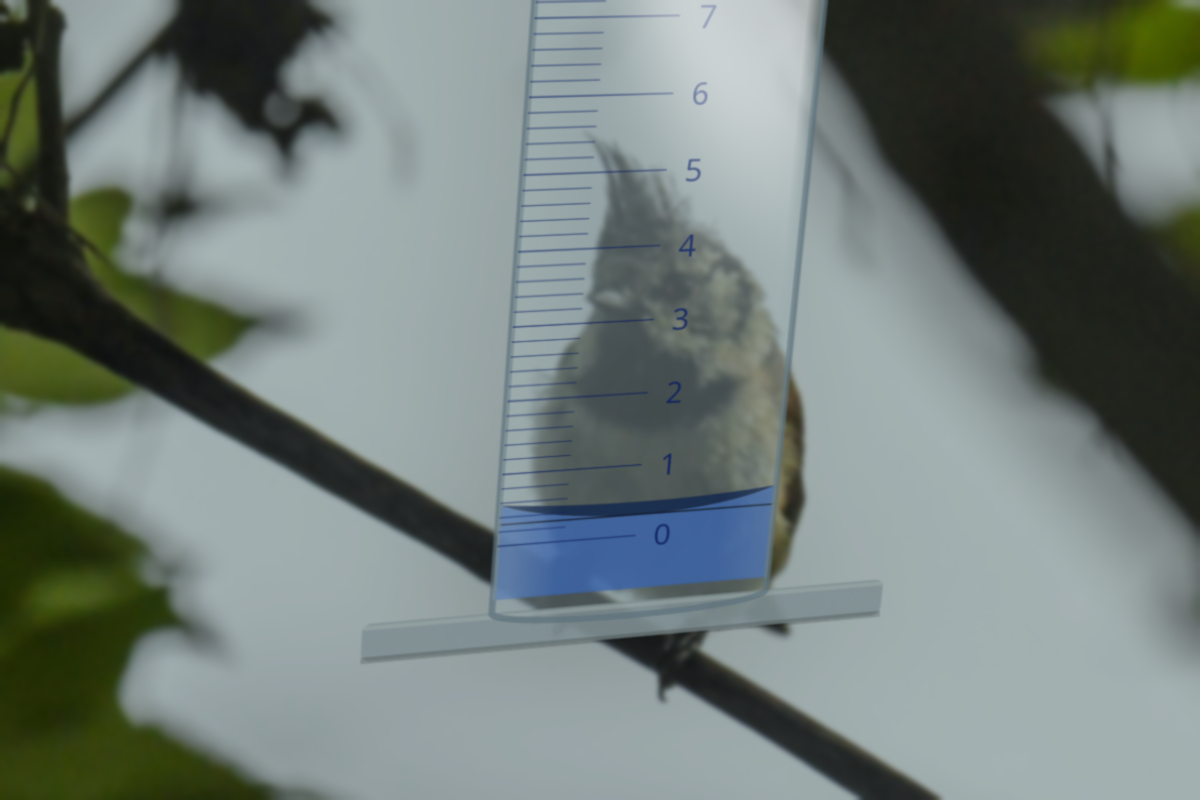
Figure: 0.3 mL
